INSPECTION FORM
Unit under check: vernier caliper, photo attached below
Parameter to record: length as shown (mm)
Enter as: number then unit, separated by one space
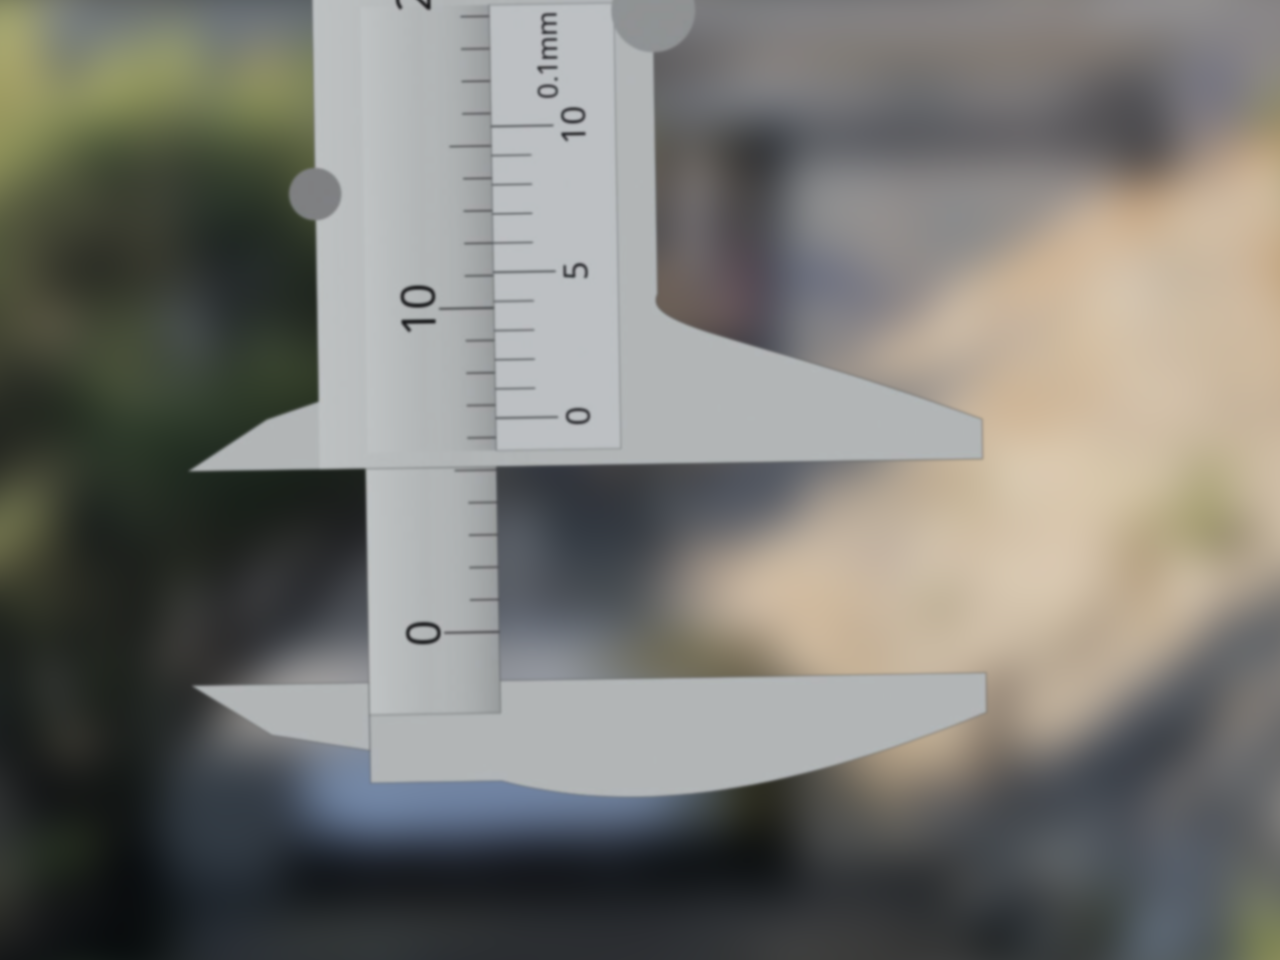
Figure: 6.6 mm
